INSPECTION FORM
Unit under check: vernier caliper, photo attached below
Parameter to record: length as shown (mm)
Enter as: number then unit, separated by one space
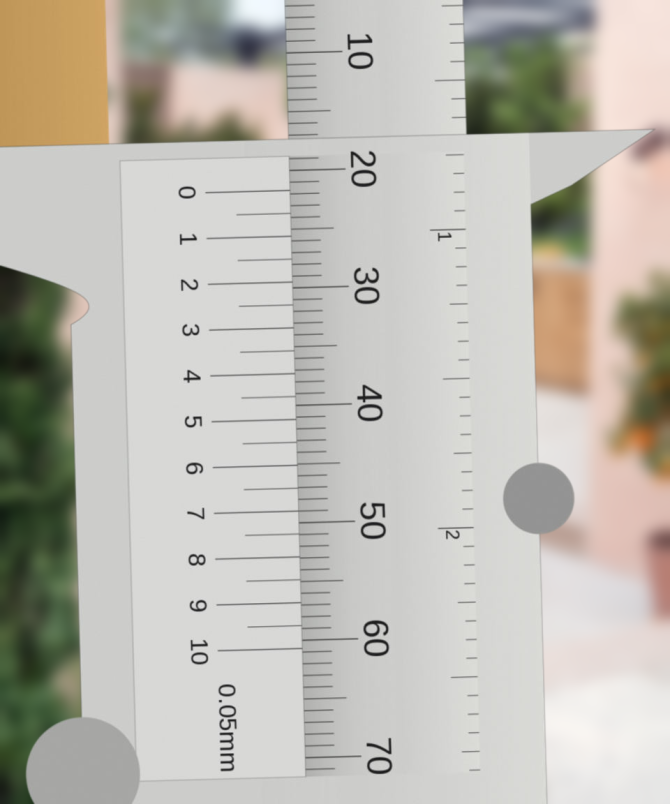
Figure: 21.7 mm
